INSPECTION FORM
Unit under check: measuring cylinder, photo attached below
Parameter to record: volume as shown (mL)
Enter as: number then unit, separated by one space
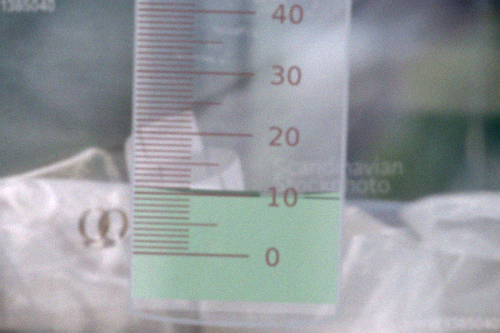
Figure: 10 mL
